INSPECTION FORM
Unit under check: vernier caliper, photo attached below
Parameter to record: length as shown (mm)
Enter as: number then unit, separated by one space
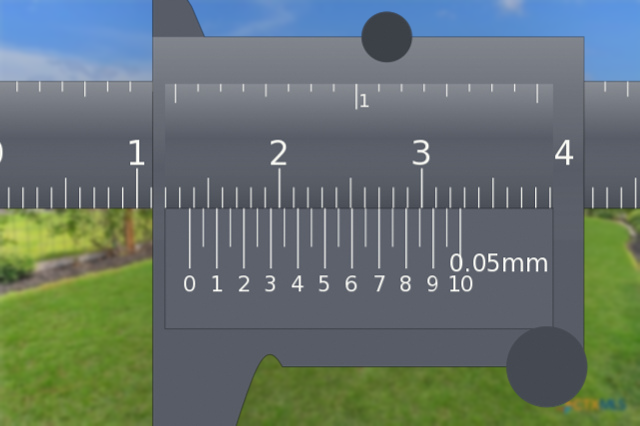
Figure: 13.7 mm
